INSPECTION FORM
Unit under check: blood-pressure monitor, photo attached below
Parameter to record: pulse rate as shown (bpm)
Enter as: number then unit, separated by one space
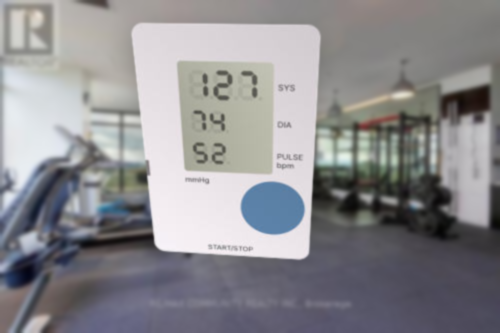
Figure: 52 bpm
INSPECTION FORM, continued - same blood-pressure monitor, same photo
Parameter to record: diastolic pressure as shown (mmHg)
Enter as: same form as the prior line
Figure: 74 mmHg
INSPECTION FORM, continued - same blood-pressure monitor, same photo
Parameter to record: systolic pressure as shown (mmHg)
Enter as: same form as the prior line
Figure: 127 mmHg
